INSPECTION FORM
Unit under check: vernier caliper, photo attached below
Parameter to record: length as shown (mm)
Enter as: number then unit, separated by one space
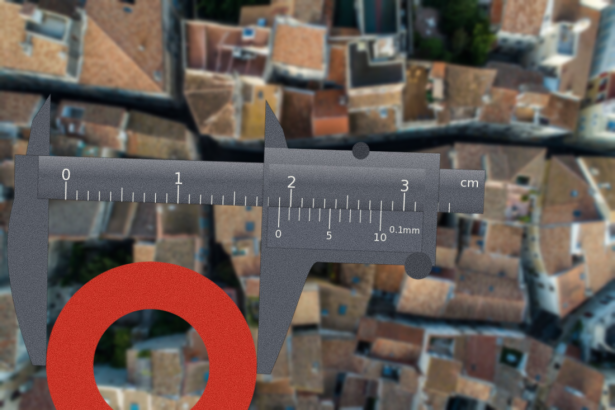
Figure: 19.0 mm
